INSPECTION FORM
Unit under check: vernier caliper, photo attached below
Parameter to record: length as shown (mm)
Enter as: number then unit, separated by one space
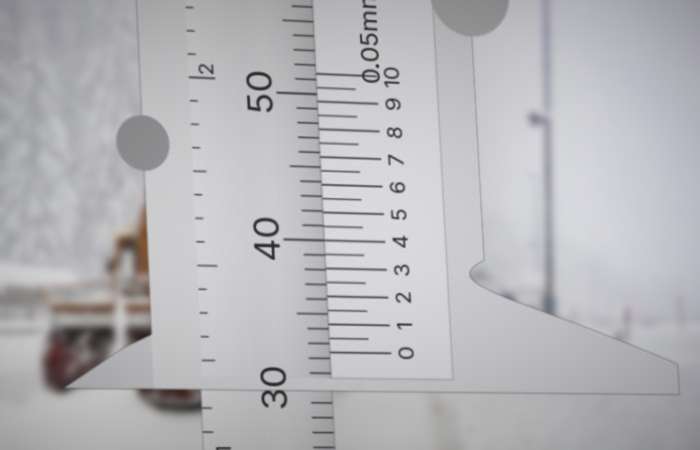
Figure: 32.4 mm
